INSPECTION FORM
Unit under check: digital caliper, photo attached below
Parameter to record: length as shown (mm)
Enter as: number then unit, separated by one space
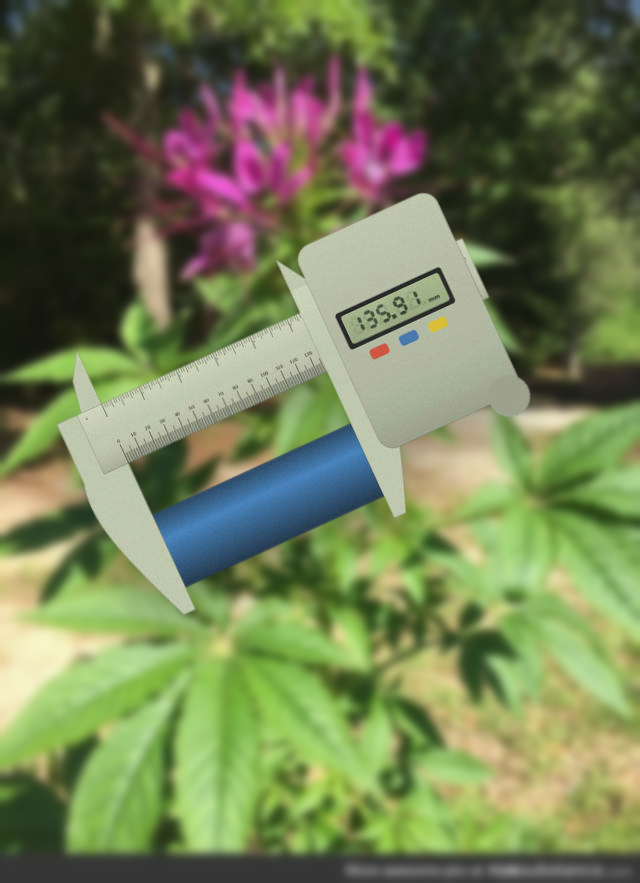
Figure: 135.91 mm
